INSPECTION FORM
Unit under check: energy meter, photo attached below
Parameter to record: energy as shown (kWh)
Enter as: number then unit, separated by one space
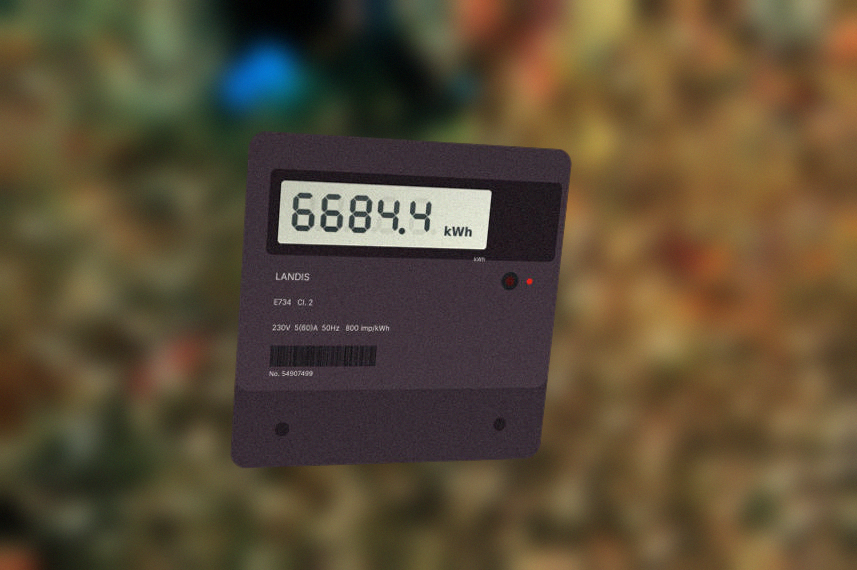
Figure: 6684.4 kWh
